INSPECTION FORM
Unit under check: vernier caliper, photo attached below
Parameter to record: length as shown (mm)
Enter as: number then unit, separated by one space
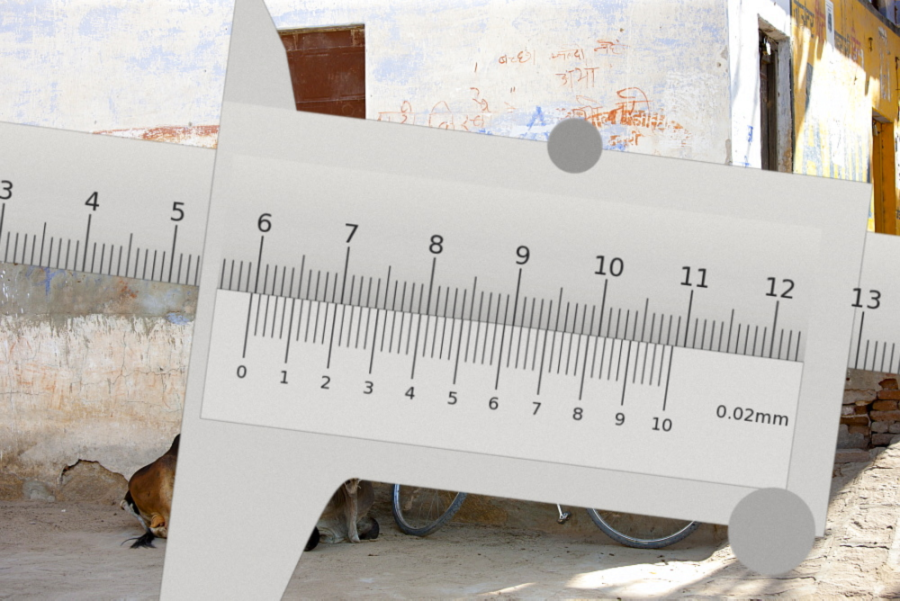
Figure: 59.6 mm
